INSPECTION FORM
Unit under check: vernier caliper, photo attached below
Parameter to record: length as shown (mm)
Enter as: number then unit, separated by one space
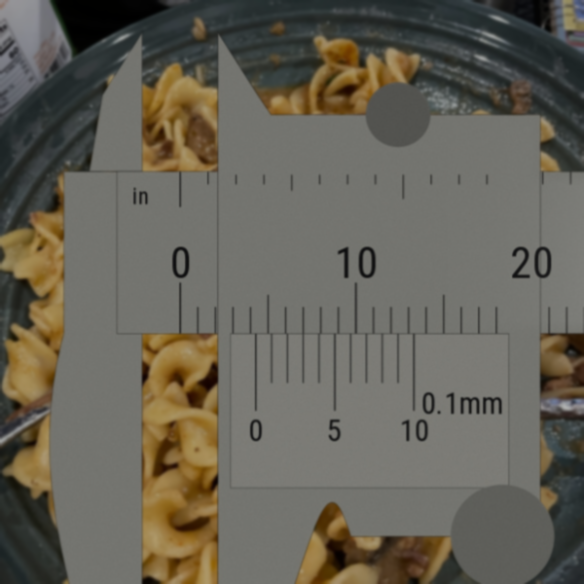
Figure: 4.3 mm
